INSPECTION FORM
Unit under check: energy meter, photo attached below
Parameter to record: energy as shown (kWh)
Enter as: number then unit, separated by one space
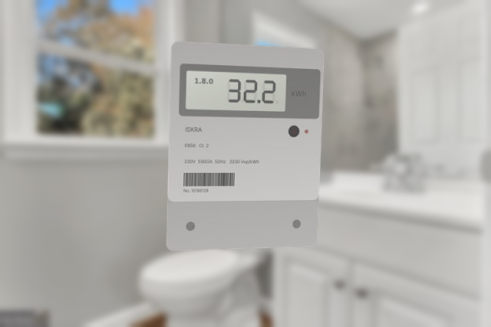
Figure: 32.2 kWh
